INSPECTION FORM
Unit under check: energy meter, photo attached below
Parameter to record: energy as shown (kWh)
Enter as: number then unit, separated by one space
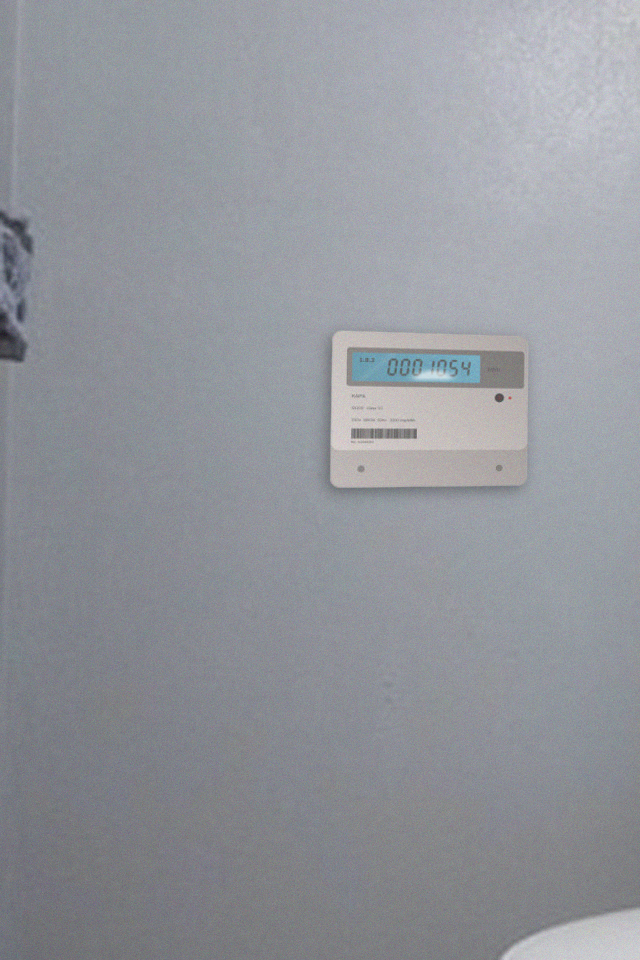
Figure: 1054 kWh
